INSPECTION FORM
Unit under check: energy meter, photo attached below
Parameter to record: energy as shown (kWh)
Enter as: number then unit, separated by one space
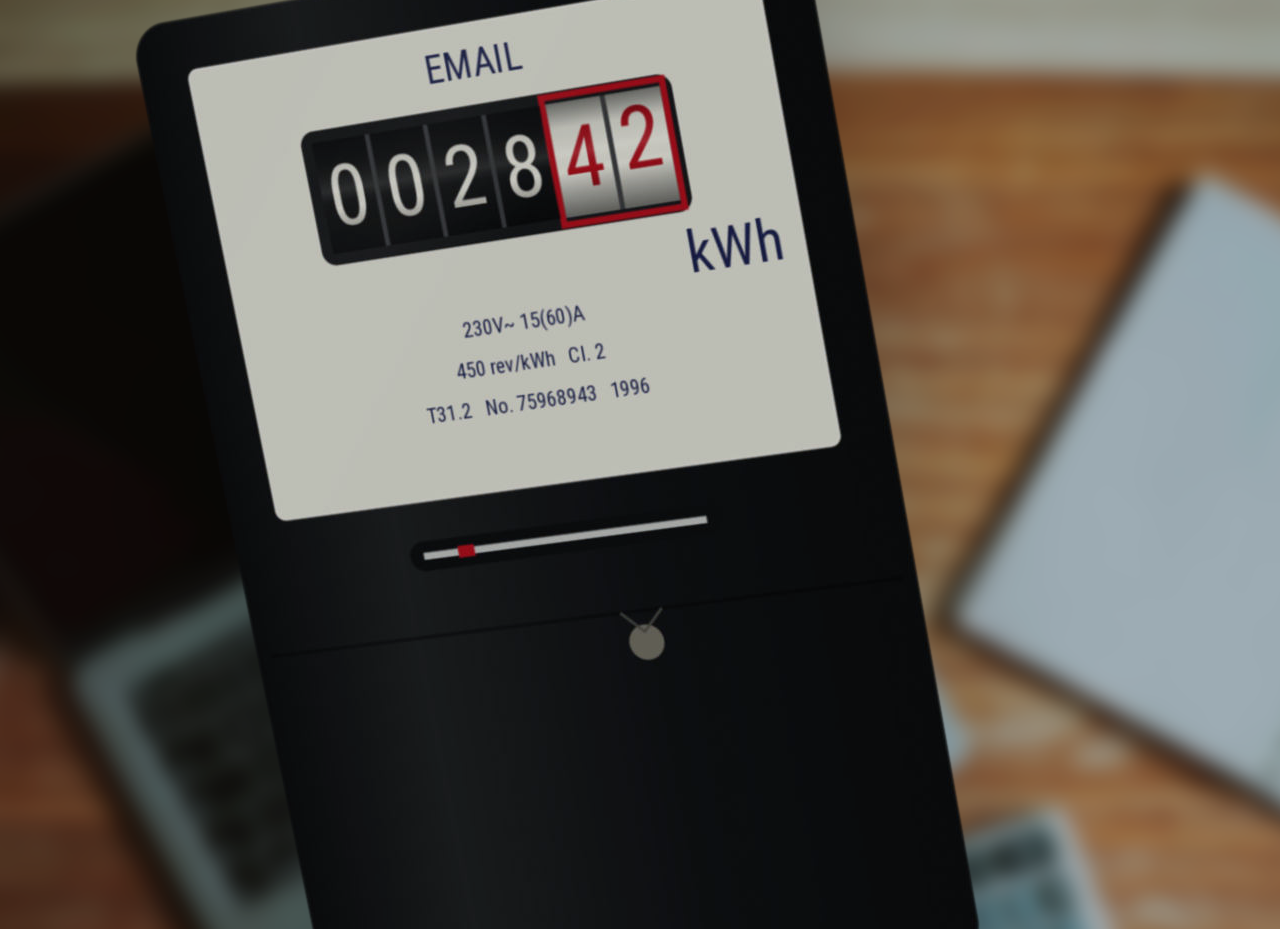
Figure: 28.42 kWh
